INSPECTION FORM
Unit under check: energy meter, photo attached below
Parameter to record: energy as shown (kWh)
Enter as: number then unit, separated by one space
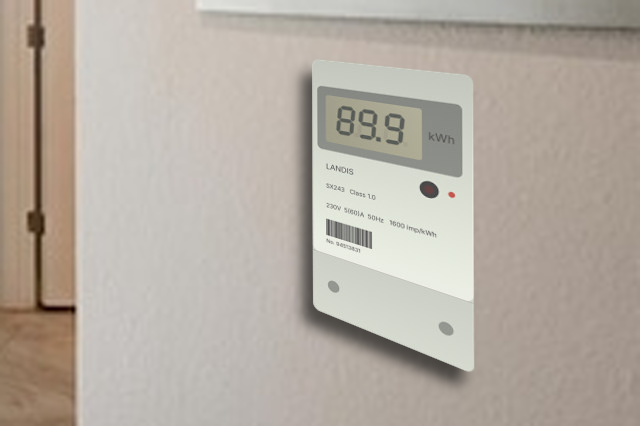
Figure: 89.9 kWh
